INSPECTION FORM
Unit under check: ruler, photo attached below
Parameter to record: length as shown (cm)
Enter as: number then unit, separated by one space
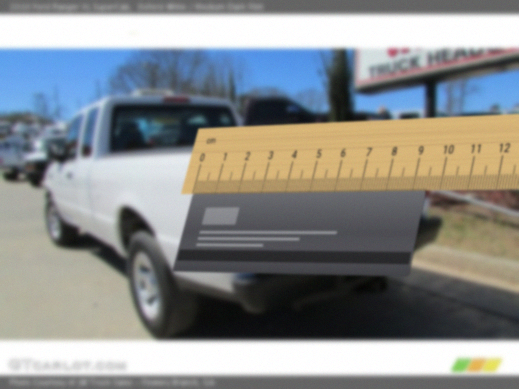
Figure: 9.5 cm
